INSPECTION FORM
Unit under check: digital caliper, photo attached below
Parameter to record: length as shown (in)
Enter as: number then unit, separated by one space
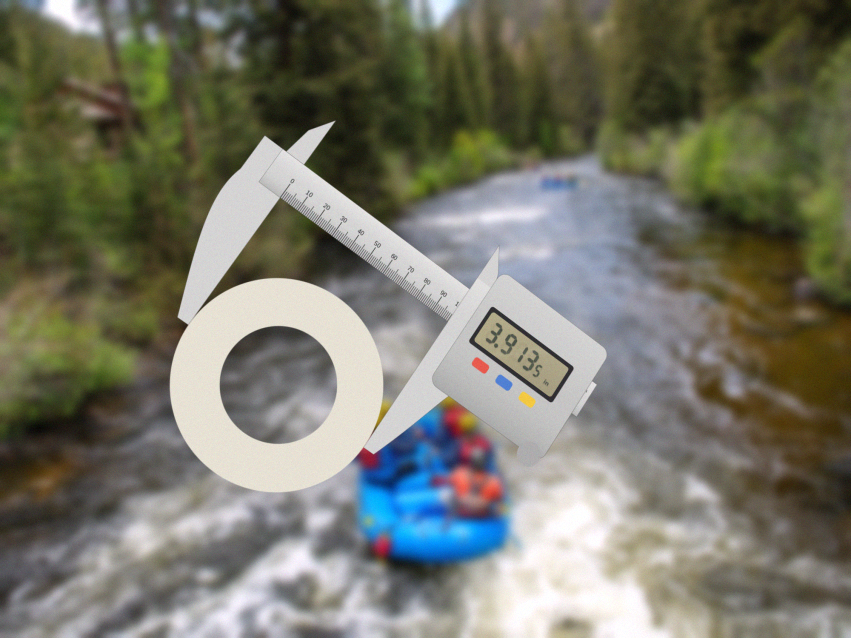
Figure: 3.9135 in
